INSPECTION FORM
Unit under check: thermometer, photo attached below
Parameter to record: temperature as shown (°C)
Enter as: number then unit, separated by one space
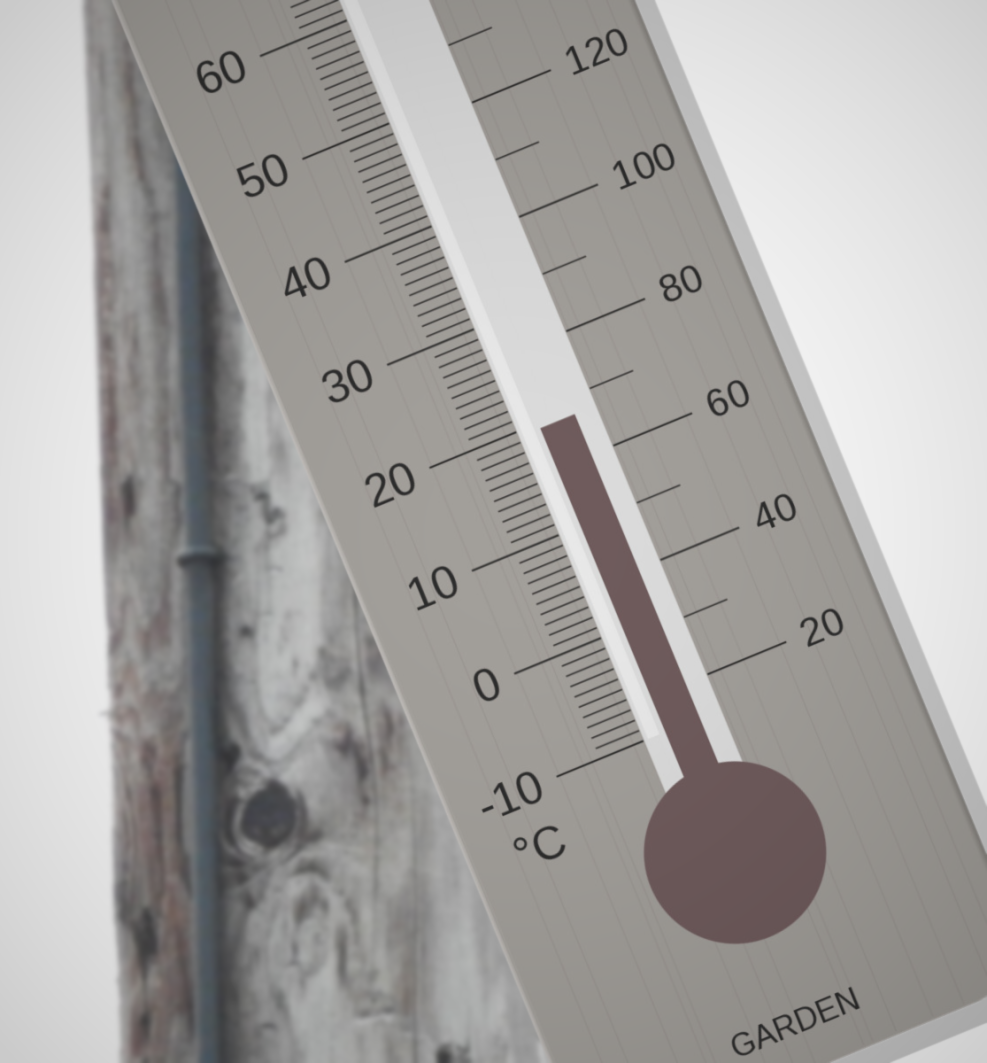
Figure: 19.5 °C
